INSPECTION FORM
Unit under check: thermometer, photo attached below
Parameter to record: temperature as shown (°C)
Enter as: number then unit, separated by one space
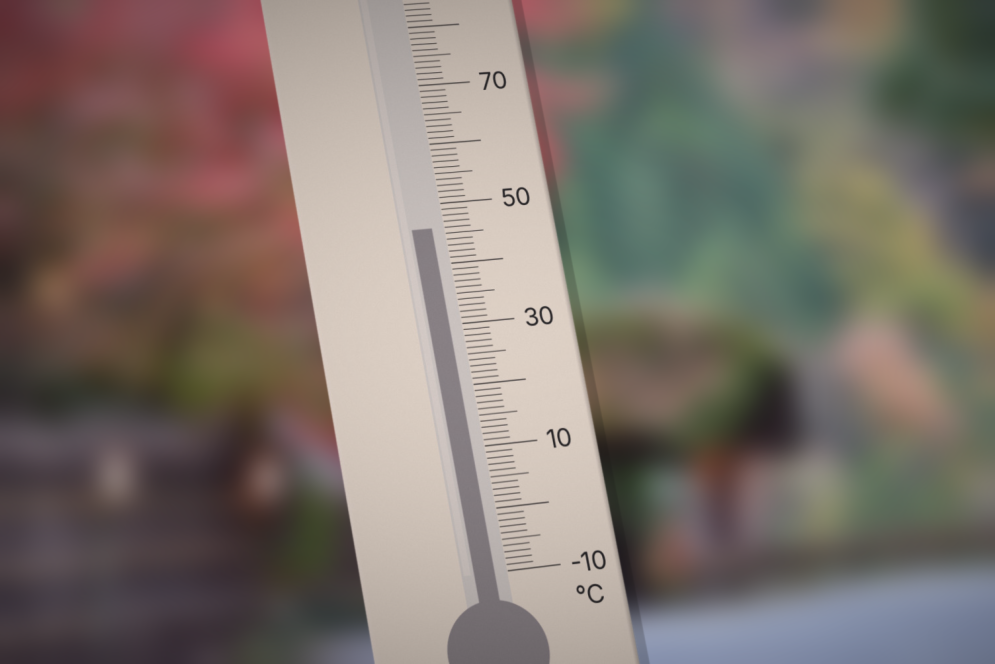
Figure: 46 °C
